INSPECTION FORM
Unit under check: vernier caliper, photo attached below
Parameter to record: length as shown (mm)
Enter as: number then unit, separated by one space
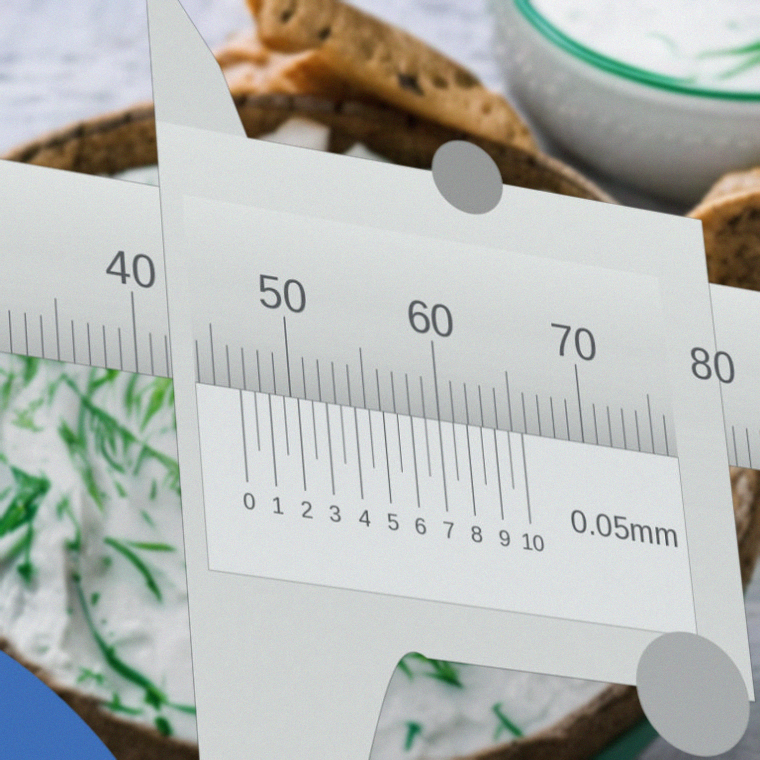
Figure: 46.7 mm
